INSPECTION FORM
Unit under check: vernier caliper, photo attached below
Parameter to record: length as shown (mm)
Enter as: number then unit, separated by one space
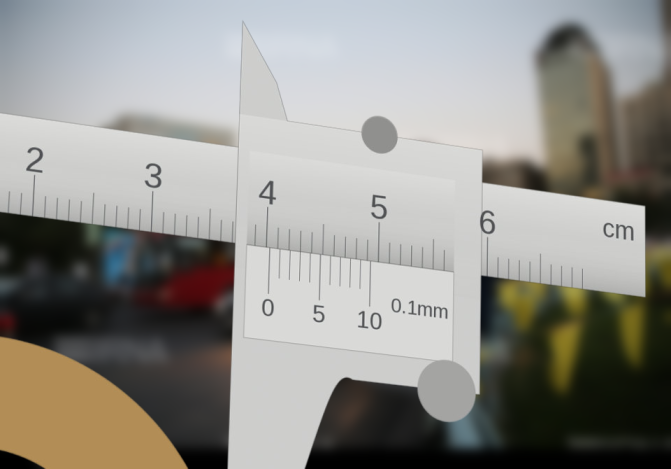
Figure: 40.3 mm
